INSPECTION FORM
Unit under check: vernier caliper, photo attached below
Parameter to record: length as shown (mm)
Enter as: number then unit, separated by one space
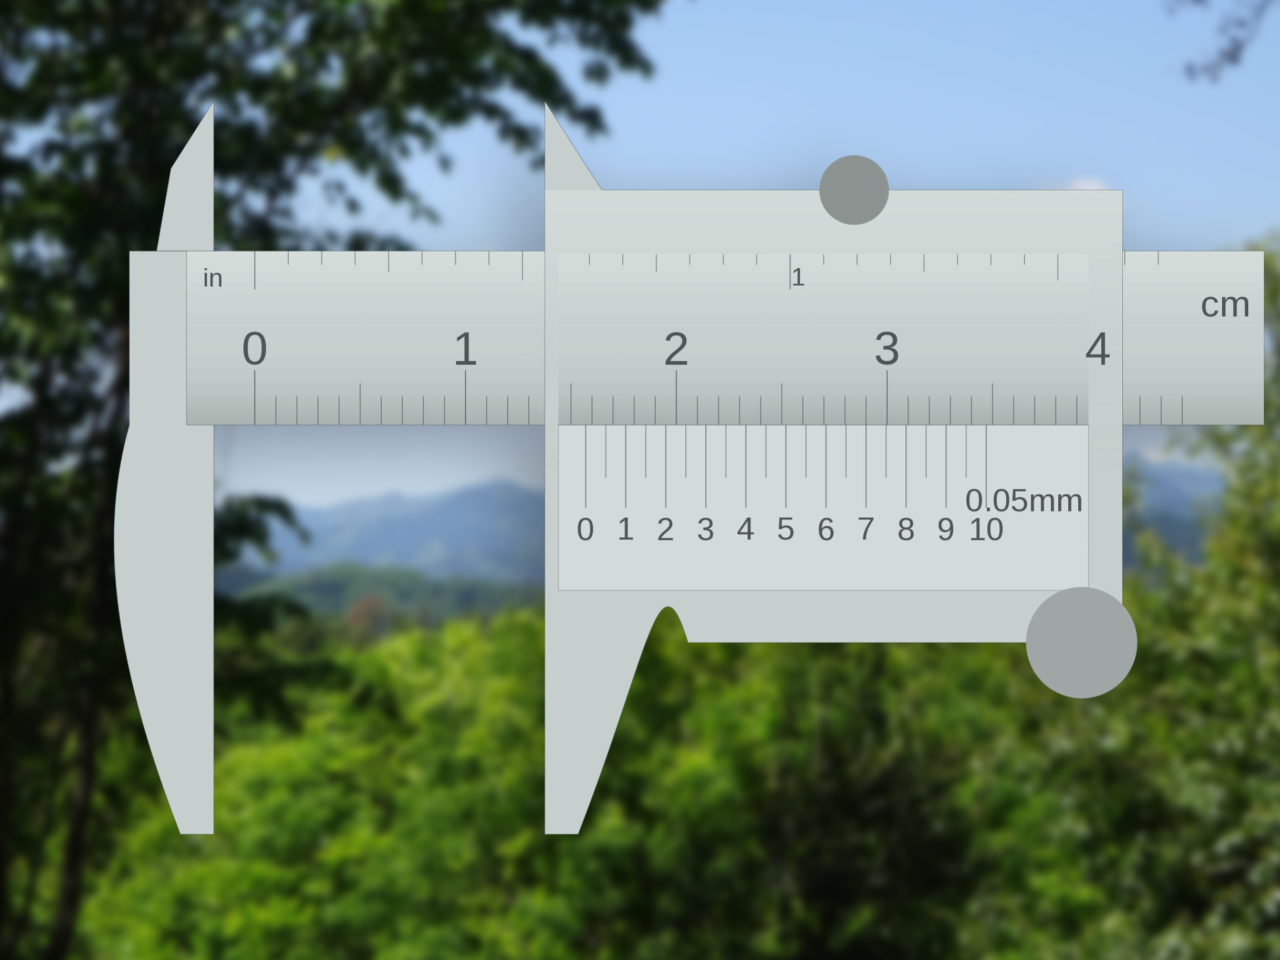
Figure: 15.7 mm
